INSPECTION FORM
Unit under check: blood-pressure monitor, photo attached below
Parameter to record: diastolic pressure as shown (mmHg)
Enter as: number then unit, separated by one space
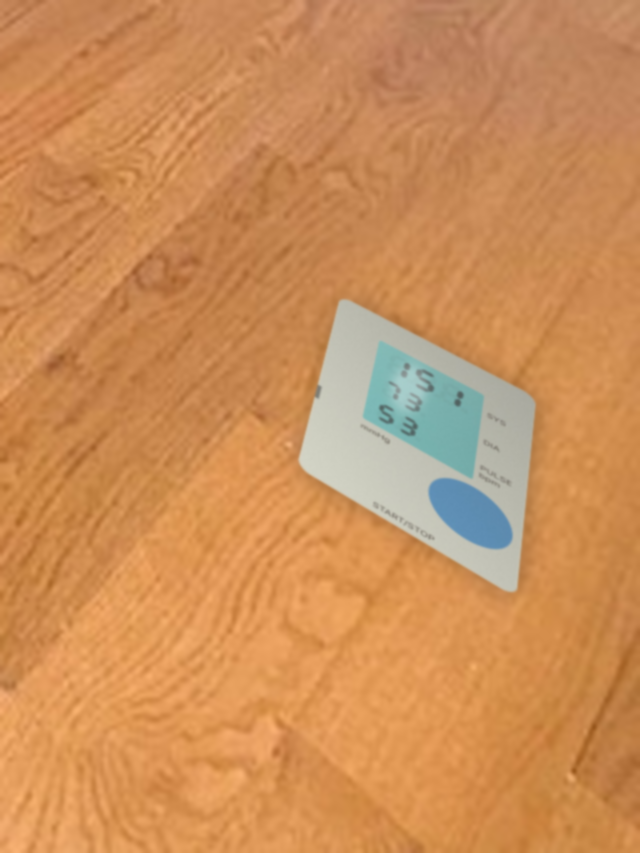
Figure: 73 mmHg
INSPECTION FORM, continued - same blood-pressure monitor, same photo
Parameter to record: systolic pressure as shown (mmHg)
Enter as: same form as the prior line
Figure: 151 mmHg
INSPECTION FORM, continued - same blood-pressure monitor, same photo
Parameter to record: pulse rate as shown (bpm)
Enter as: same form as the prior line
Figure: 53 bpm
